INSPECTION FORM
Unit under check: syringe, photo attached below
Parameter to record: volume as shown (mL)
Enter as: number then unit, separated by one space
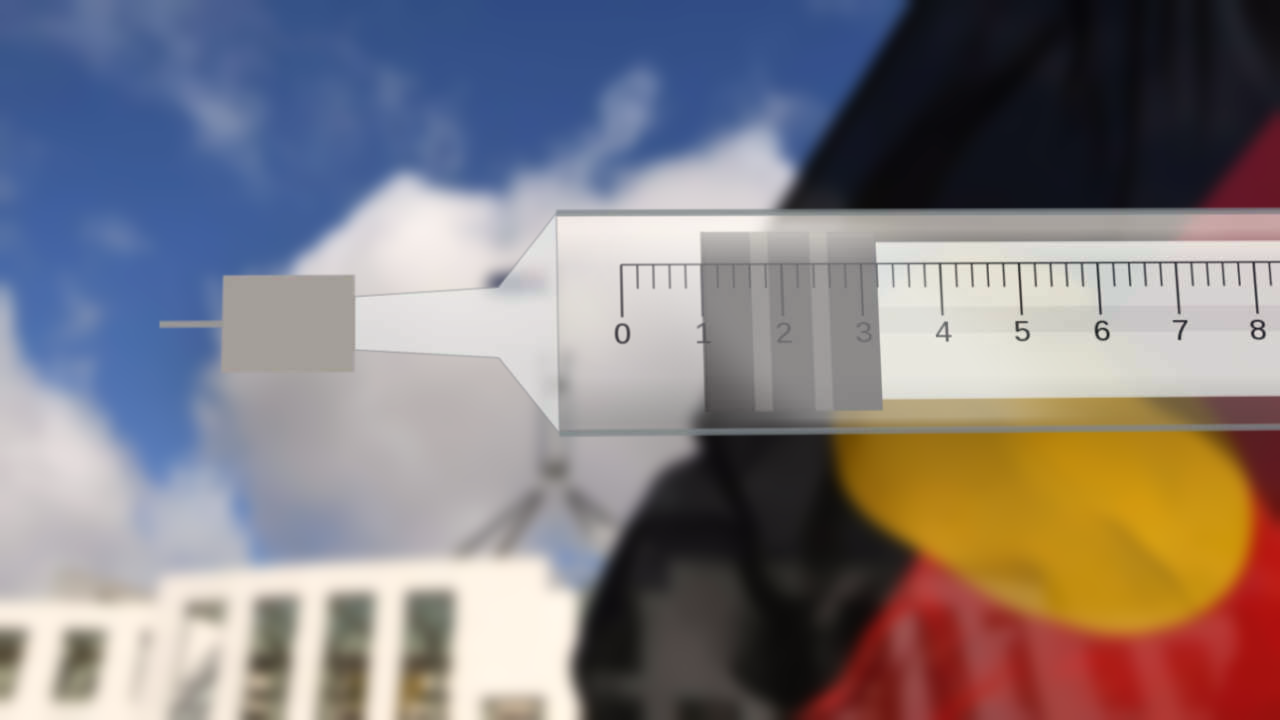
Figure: 1 mL
